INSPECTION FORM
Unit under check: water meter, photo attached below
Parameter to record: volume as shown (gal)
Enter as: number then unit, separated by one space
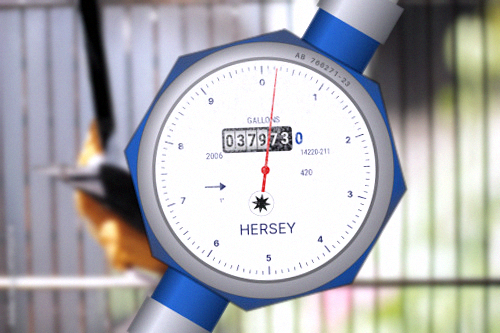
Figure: 379730.2 gal
